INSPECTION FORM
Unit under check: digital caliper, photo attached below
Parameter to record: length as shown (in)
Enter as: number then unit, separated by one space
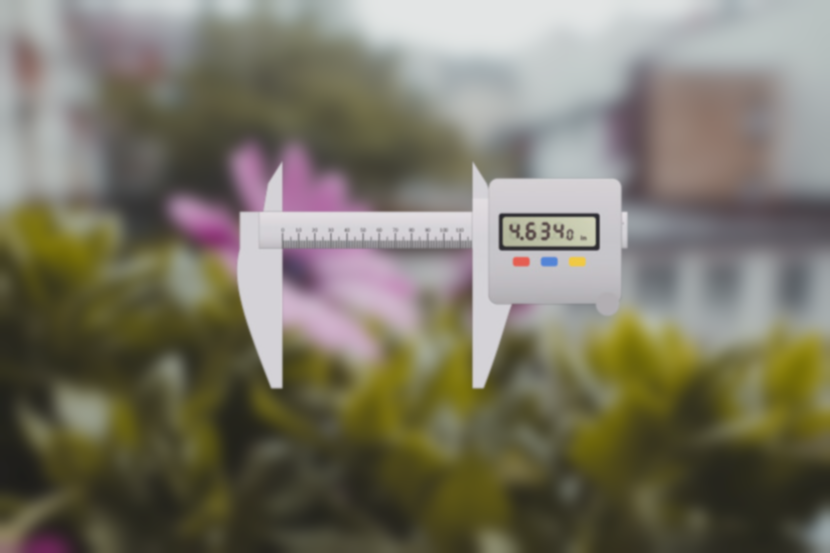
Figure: 4.6340 in
